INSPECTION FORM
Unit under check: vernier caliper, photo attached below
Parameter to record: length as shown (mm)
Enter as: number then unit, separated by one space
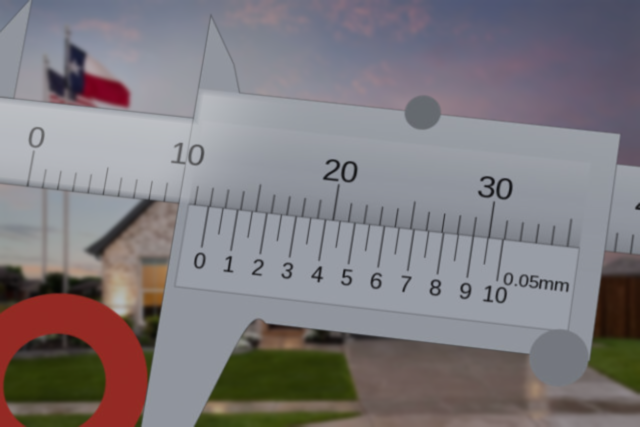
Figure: 11.9 mm
